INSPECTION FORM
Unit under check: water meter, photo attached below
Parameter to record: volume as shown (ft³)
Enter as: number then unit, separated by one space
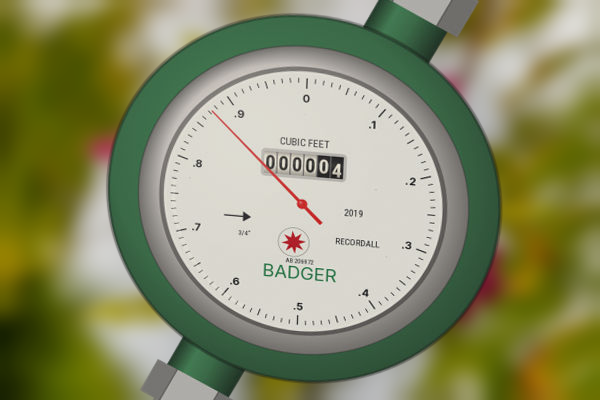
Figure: 3.87 ft³
